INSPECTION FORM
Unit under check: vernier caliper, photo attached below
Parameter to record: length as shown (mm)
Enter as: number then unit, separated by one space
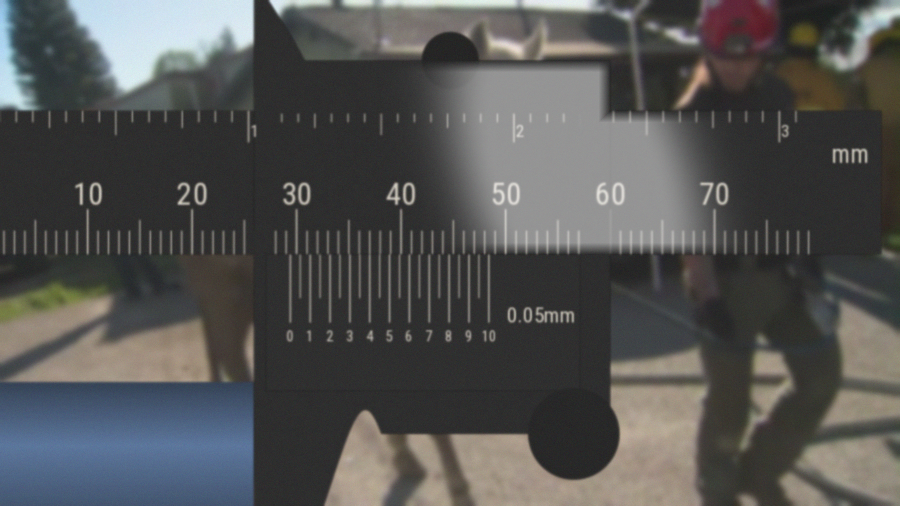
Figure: 29.4 mm
